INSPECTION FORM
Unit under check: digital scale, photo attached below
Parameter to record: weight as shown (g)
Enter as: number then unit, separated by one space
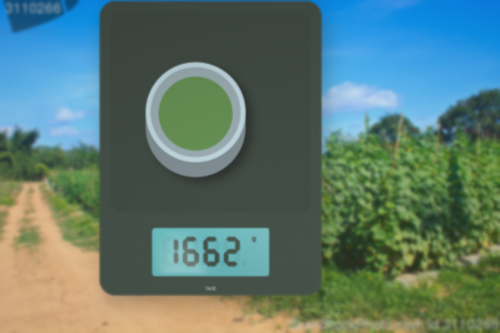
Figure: 1662 g
